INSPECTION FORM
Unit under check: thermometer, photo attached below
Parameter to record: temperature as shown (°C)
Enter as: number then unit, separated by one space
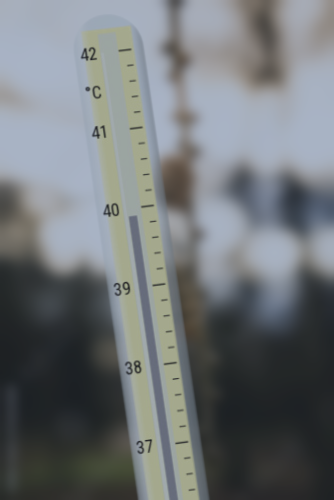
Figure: 39.9 °C
